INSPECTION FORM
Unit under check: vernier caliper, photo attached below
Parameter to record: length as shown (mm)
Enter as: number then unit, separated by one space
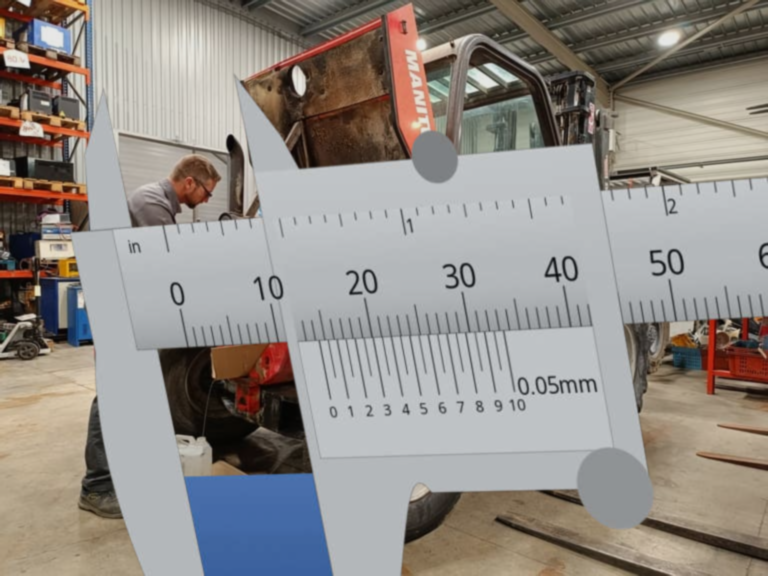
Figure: 14.4 mm
